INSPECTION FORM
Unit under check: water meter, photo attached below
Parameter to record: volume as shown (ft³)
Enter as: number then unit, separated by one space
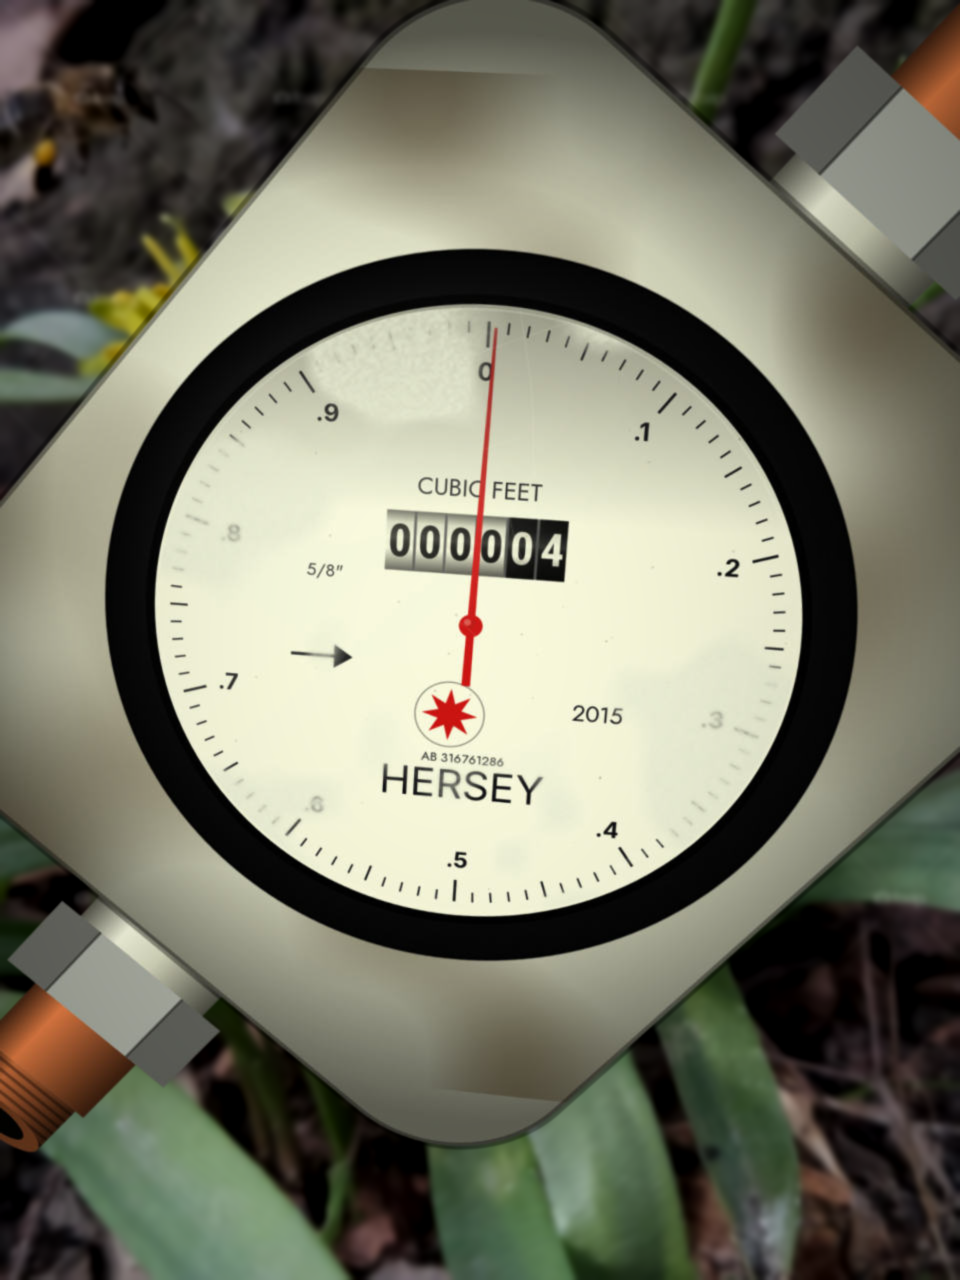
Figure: 4.00 ft³
